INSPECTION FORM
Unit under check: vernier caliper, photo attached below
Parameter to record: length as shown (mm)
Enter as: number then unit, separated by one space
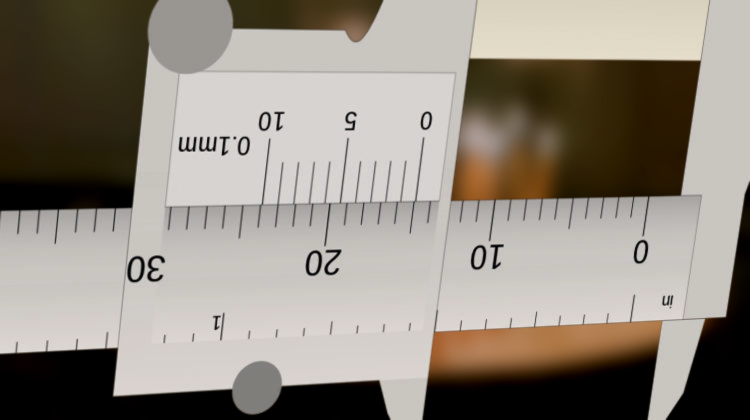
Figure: 14.9 mm
